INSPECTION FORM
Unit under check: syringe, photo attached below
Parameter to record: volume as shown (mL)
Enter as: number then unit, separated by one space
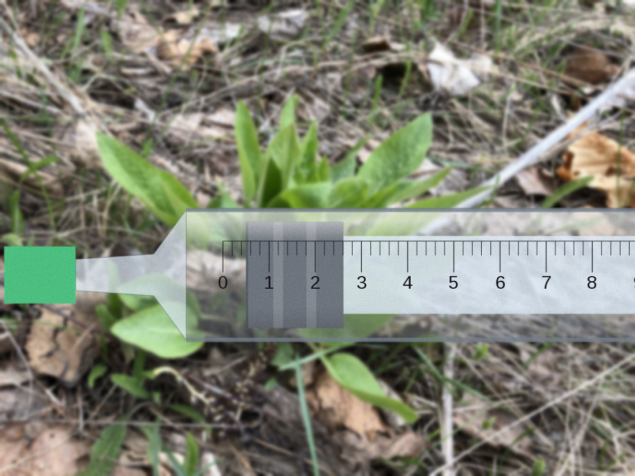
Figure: 0.5 mL
